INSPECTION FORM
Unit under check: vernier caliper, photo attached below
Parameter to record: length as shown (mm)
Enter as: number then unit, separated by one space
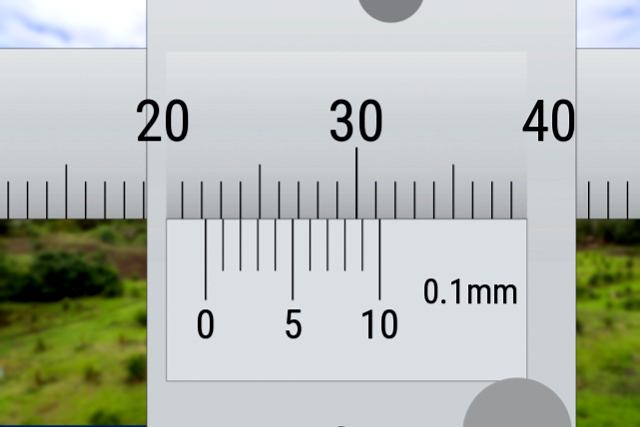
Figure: 22.2 mm
